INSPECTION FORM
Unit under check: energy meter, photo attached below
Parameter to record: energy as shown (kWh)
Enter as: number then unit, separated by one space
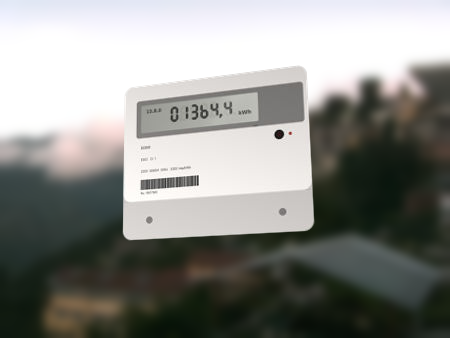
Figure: 1364.4 kWh
